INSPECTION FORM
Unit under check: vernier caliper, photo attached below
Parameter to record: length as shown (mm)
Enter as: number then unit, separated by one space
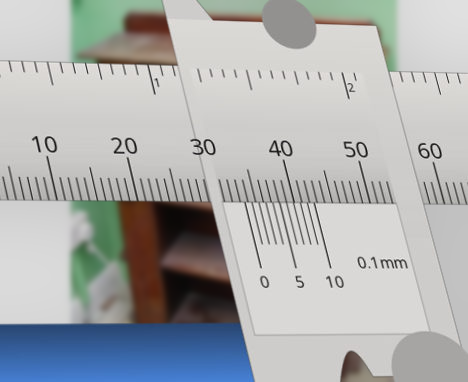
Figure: 33.6 mm
